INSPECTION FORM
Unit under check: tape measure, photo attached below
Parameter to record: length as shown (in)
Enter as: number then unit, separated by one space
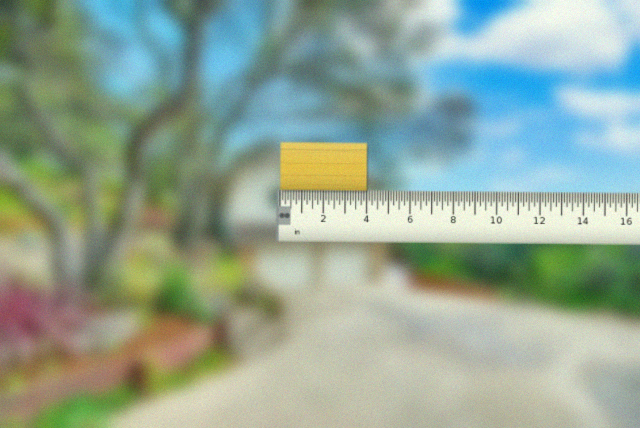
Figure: 4 in
